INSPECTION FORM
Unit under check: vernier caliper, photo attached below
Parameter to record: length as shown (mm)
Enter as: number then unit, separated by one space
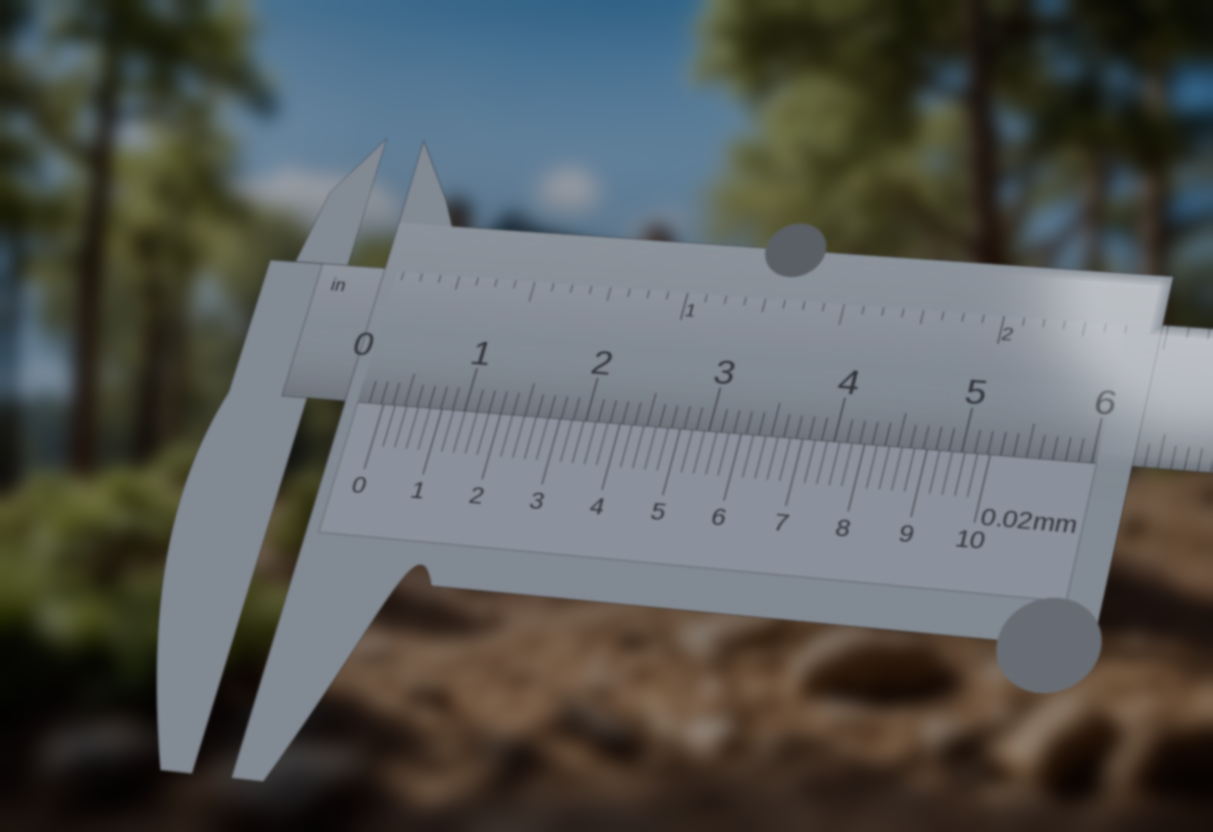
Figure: 3.2 mm
